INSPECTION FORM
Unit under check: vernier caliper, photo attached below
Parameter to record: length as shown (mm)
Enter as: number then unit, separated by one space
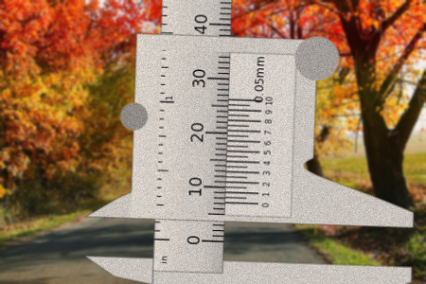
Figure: 7.2 mm
